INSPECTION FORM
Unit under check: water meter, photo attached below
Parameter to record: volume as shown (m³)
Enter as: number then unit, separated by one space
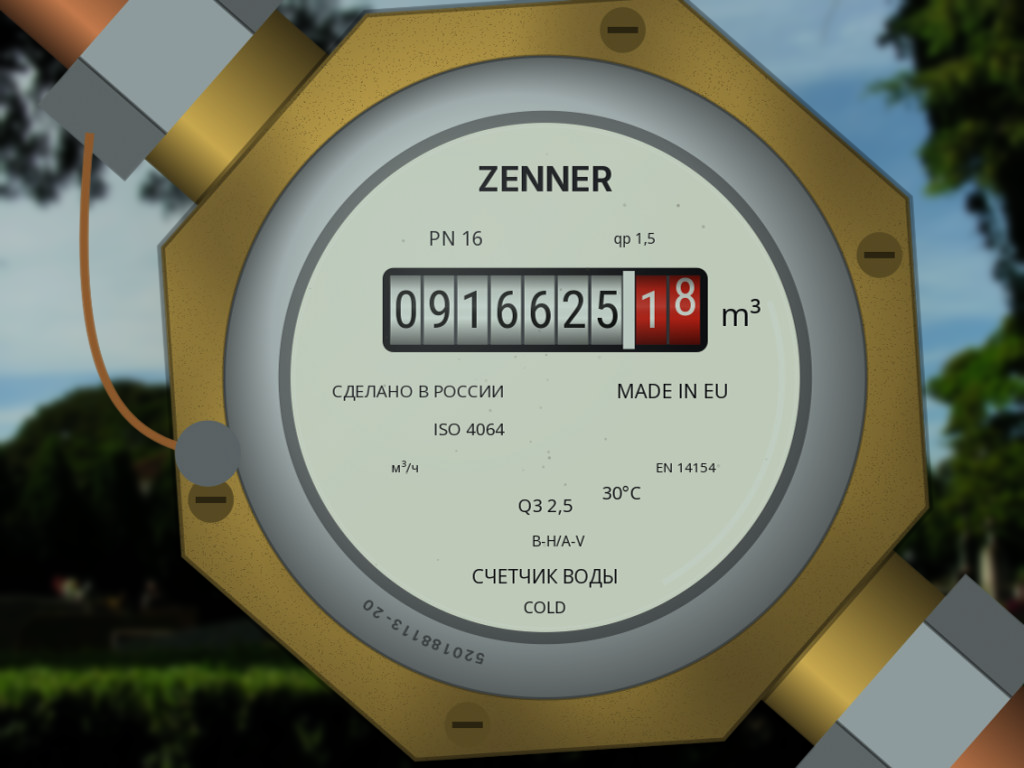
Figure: 916625.18 m³
